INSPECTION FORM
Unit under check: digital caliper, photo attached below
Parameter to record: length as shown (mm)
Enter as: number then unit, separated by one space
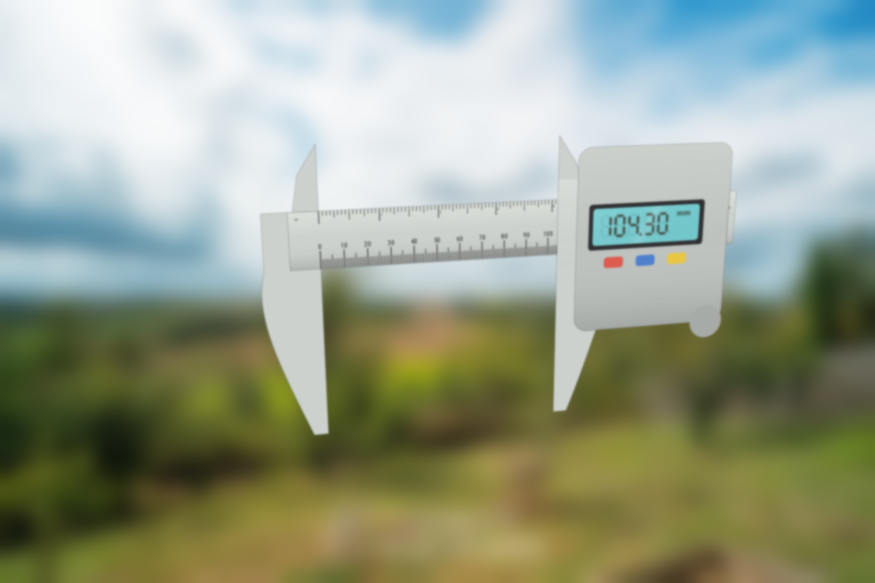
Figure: 104.30 mm
